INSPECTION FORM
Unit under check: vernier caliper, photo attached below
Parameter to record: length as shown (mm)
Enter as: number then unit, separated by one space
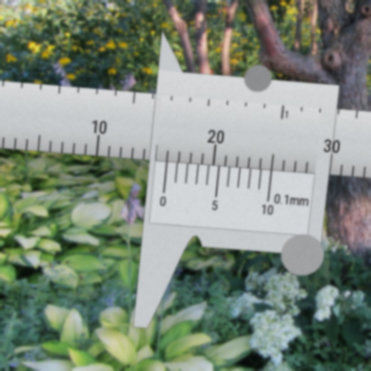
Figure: 16.0 mm
